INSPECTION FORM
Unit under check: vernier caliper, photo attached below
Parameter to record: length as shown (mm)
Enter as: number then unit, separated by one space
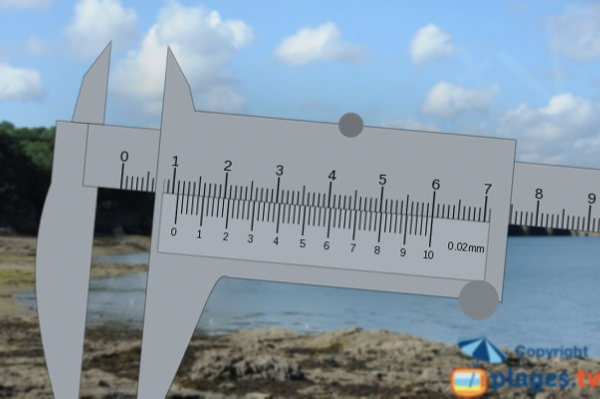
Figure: 11.0 mm
